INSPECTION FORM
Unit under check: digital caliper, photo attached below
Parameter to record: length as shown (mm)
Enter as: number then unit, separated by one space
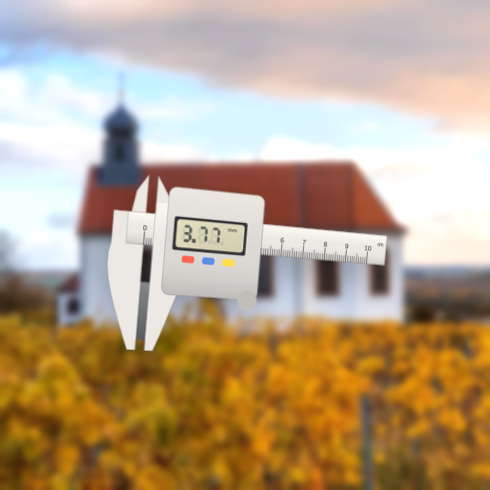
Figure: 3.77 mm
